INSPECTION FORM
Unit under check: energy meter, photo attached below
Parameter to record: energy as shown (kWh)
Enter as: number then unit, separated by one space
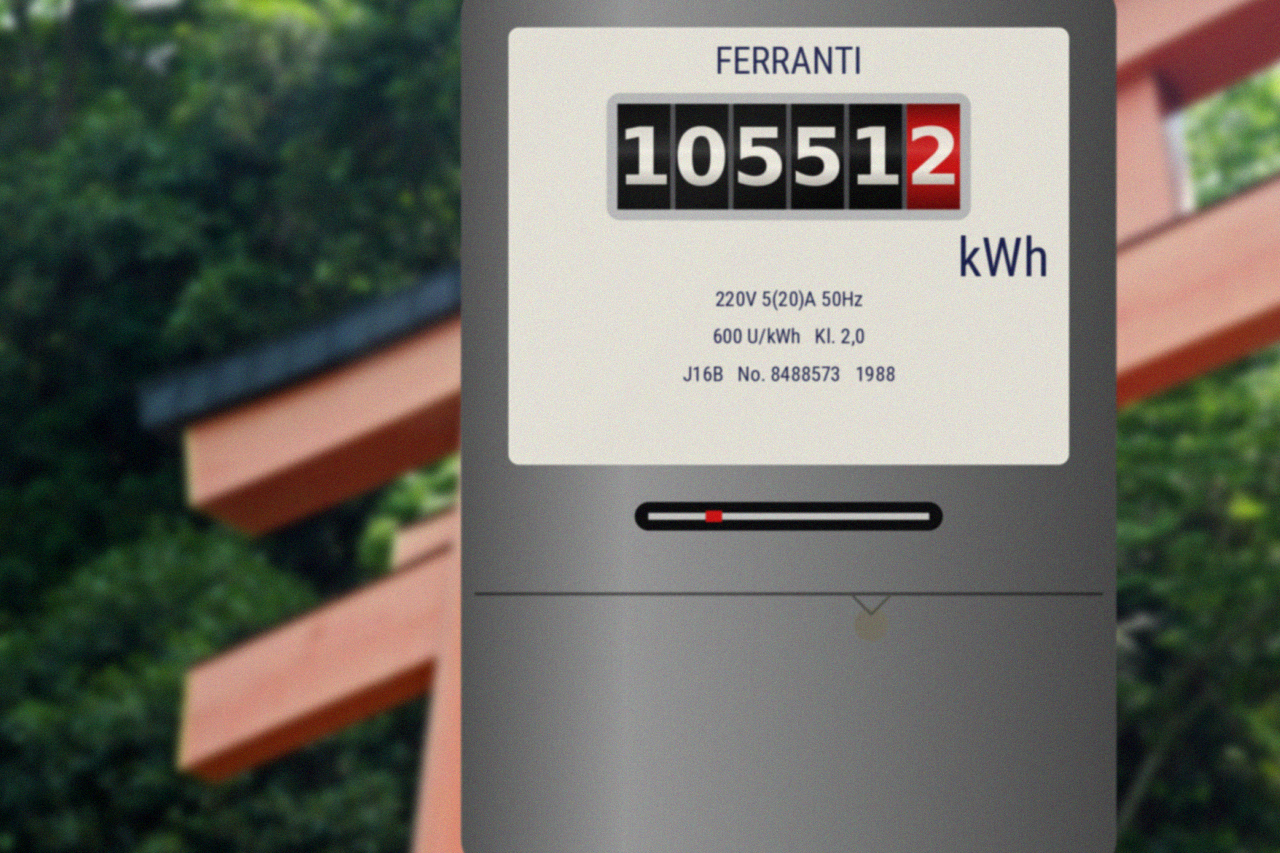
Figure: 10551.2 kWh
